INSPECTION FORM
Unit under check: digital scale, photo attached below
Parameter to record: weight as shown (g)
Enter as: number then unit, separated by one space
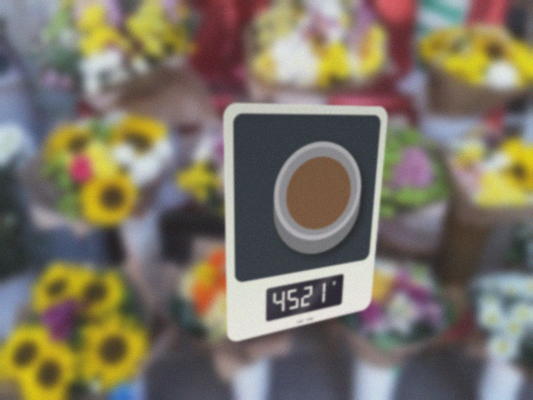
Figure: 4521 g
